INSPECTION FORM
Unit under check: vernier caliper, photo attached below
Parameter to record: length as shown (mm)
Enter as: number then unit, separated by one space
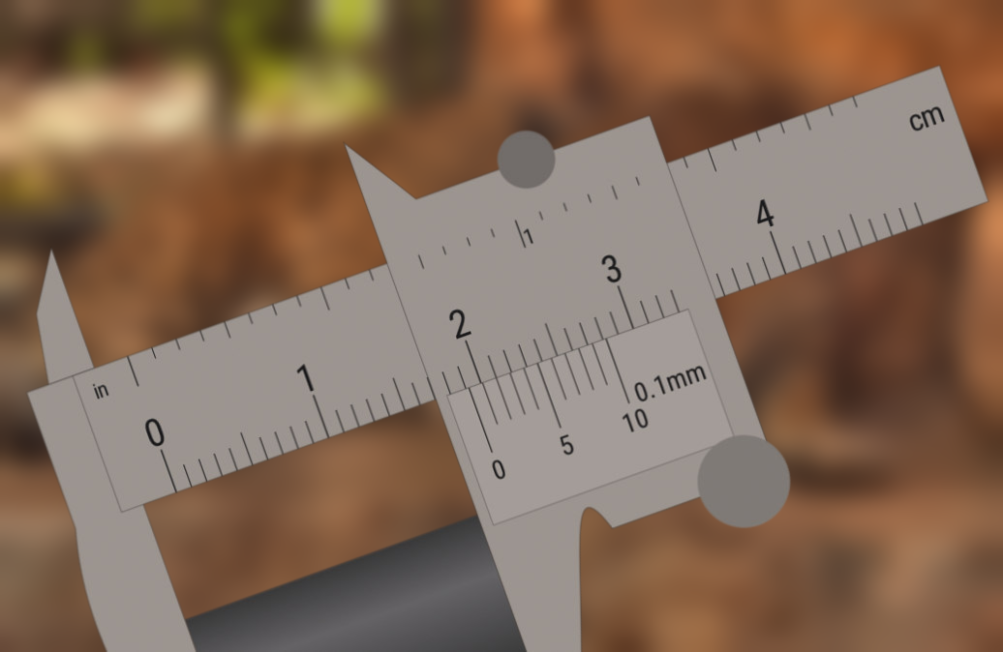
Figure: 19.2 mm
